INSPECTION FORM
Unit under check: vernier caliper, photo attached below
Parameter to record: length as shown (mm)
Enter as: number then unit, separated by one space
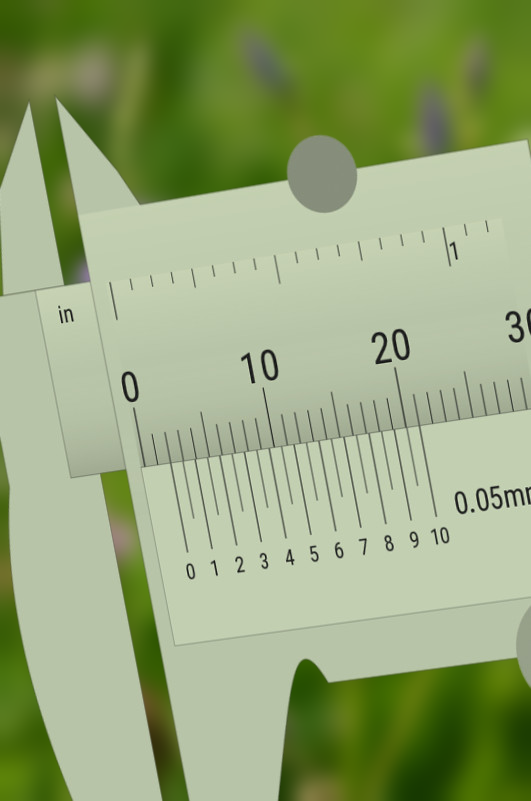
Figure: 2.0 mm
